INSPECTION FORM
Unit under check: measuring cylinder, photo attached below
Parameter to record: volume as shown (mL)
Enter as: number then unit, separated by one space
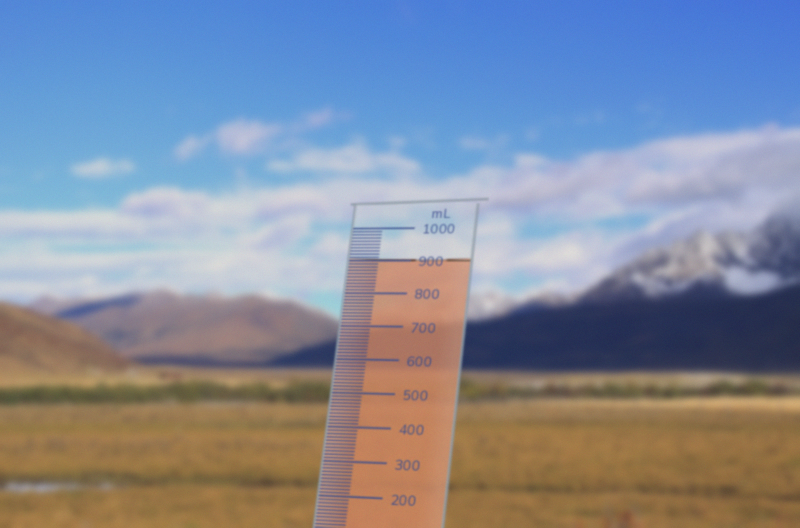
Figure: 900 mL
